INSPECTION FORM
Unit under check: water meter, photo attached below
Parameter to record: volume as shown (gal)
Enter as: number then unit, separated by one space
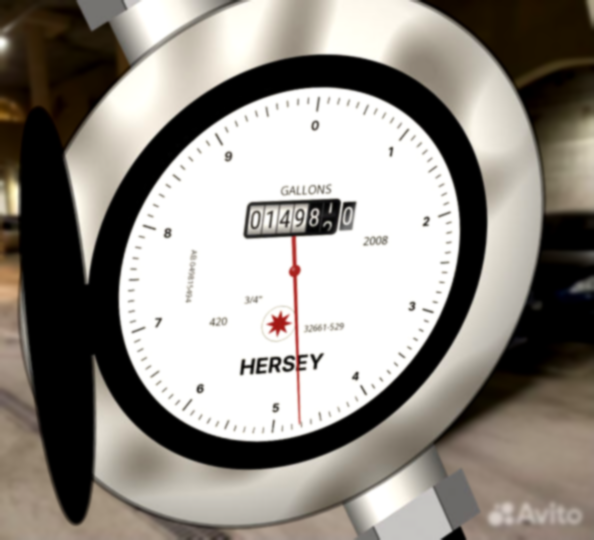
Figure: 149814.7 gal
